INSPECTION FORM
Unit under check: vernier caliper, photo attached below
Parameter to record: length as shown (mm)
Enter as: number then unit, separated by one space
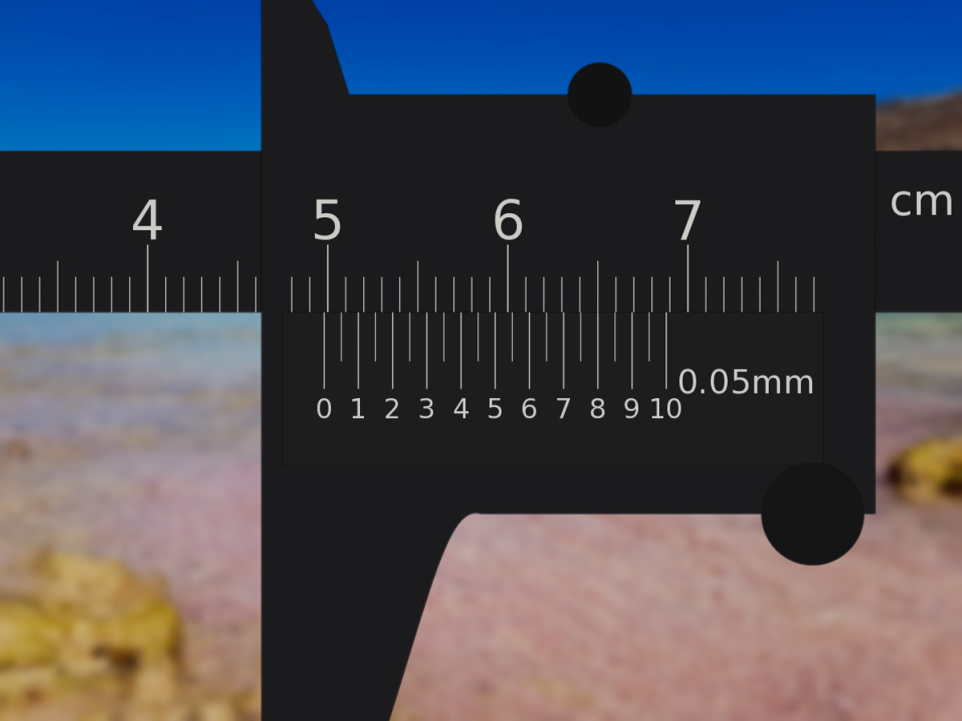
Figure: 49.8 mm
